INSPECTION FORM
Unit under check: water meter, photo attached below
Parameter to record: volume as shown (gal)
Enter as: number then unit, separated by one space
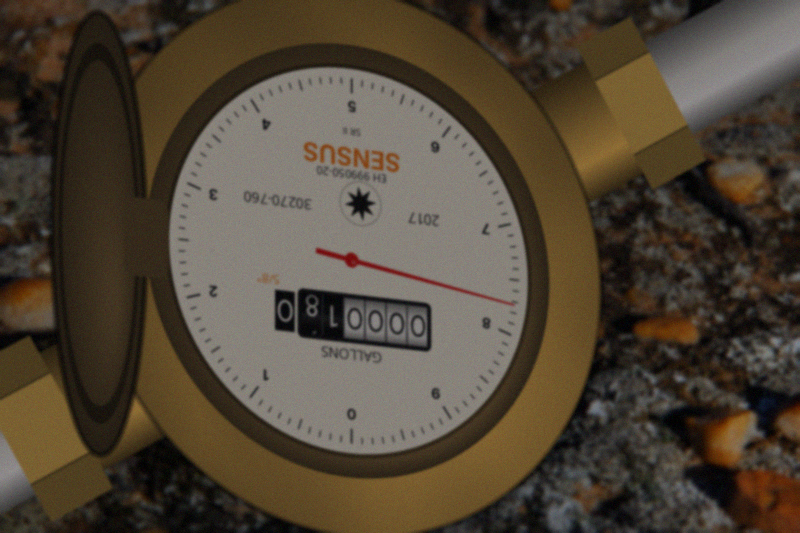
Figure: 177.7 gal
